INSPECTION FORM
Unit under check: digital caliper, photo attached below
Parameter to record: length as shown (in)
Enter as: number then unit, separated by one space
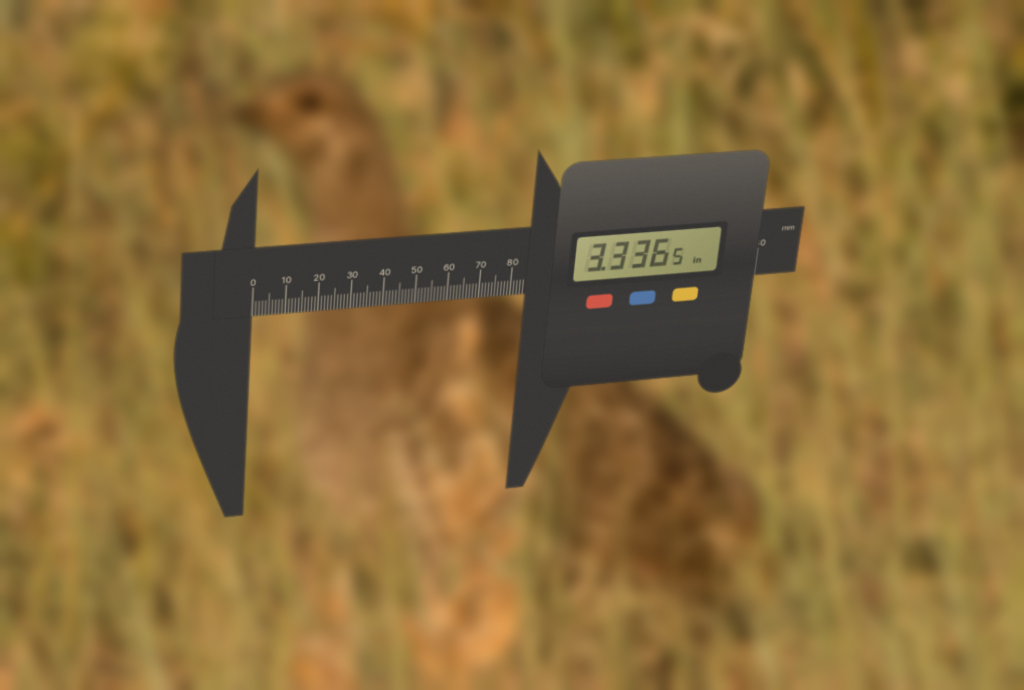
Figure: 3.3365 in
